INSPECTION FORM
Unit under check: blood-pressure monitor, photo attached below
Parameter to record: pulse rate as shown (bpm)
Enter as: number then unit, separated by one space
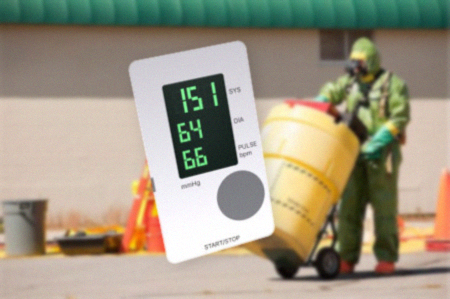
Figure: 66 bpm
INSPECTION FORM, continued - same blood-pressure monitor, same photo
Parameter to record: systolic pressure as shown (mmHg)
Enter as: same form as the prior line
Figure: 151 mmHg
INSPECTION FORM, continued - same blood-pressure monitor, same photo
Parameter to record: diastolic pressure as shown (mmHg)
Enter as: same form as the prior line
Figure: 64 mmHg
